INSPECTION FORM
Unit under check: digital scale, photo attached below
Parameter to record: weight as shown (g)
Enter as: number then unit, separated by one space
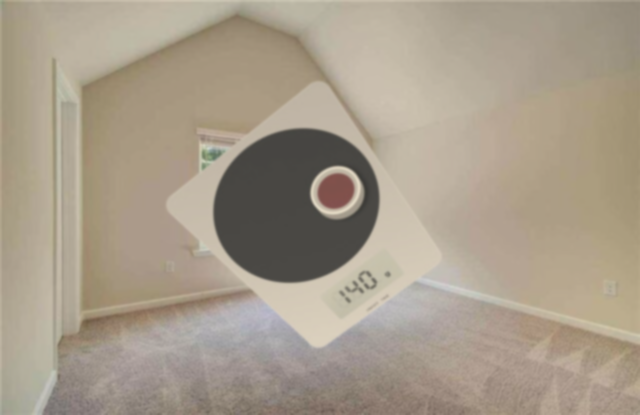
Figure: 140 g
